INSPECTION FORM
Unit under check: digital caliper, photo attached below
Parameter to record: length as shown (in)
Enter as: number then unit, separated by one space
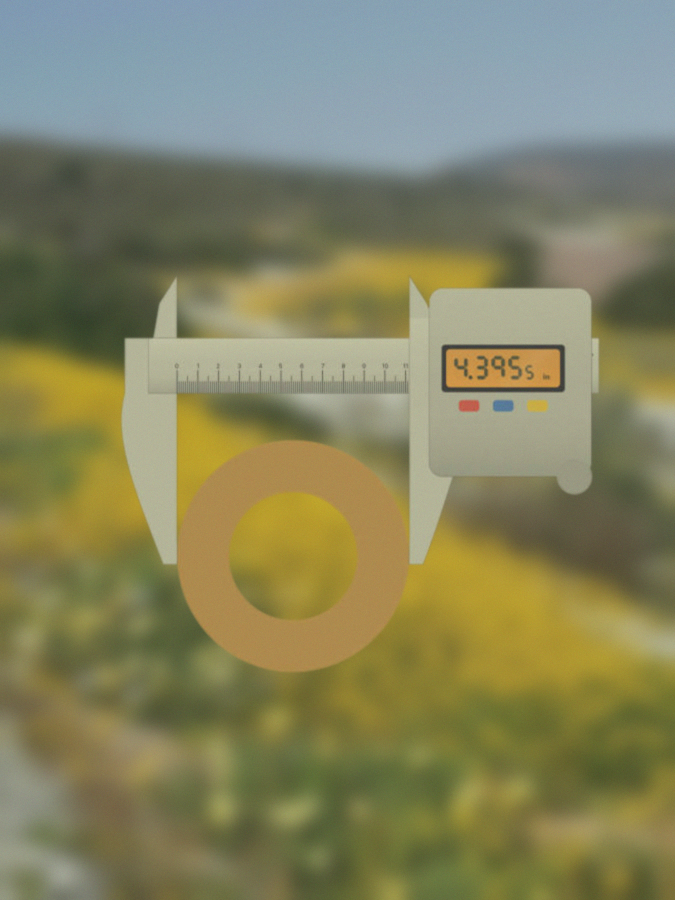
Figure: 4.3955 in
